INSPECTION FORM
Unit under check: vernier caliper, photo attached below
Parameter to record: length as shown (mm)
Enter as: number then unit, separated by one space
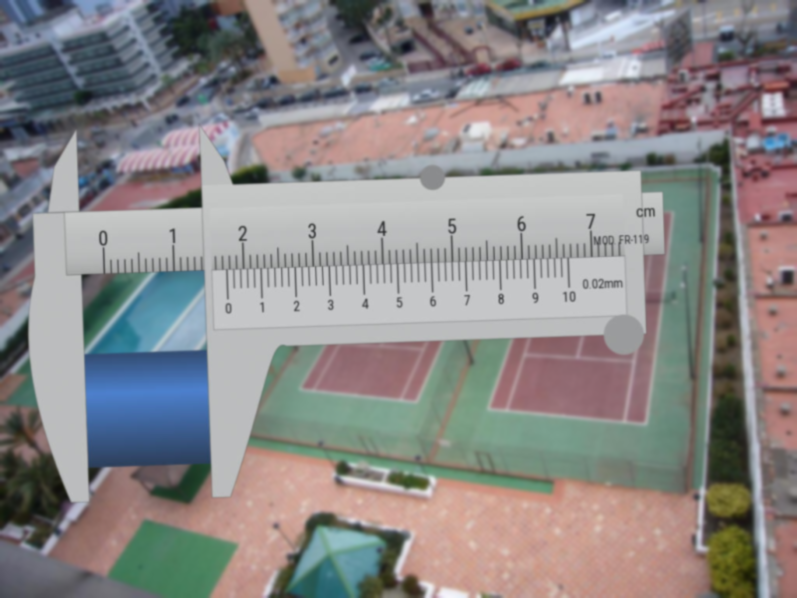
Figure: 17.6 mm
